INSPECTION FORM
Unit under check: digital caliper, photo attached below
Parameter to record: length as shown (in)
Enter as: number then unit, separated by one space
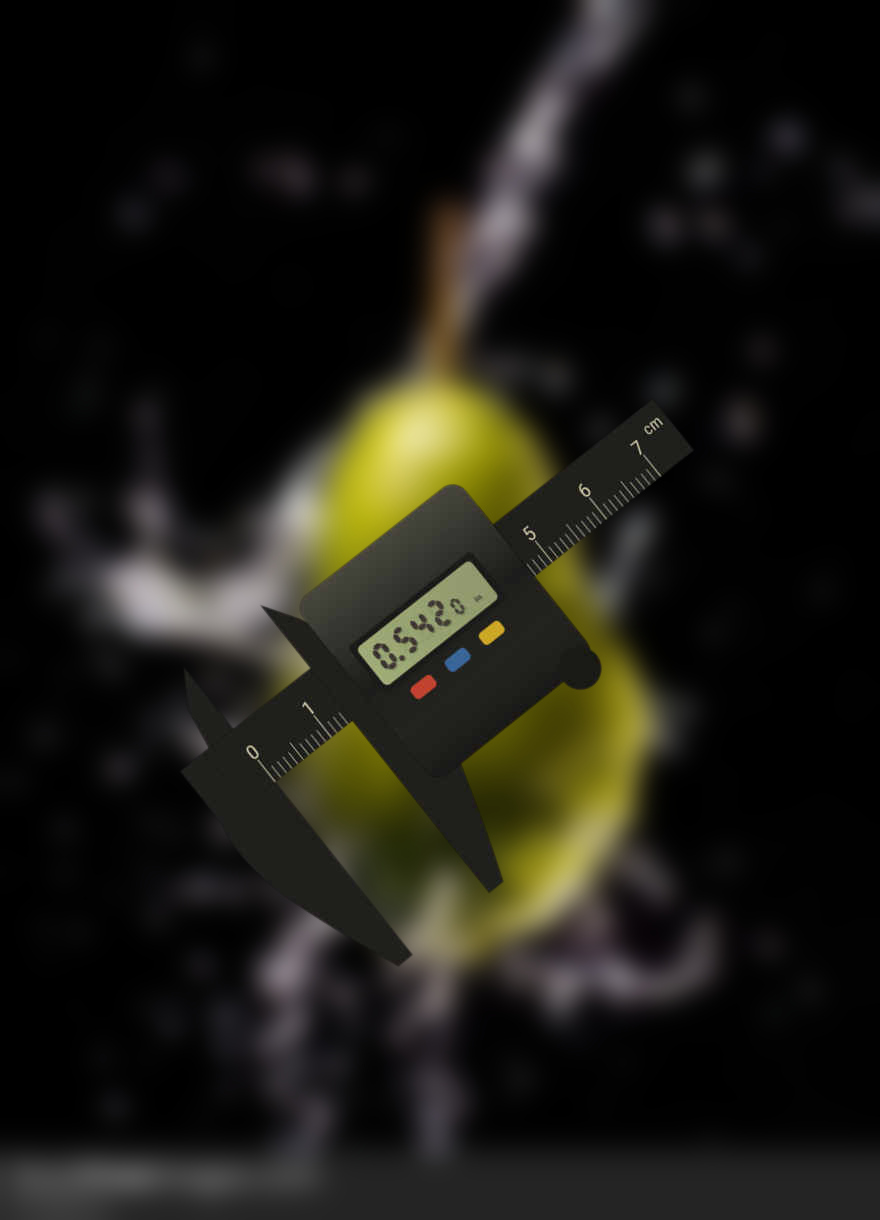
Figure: 0.5420 in
